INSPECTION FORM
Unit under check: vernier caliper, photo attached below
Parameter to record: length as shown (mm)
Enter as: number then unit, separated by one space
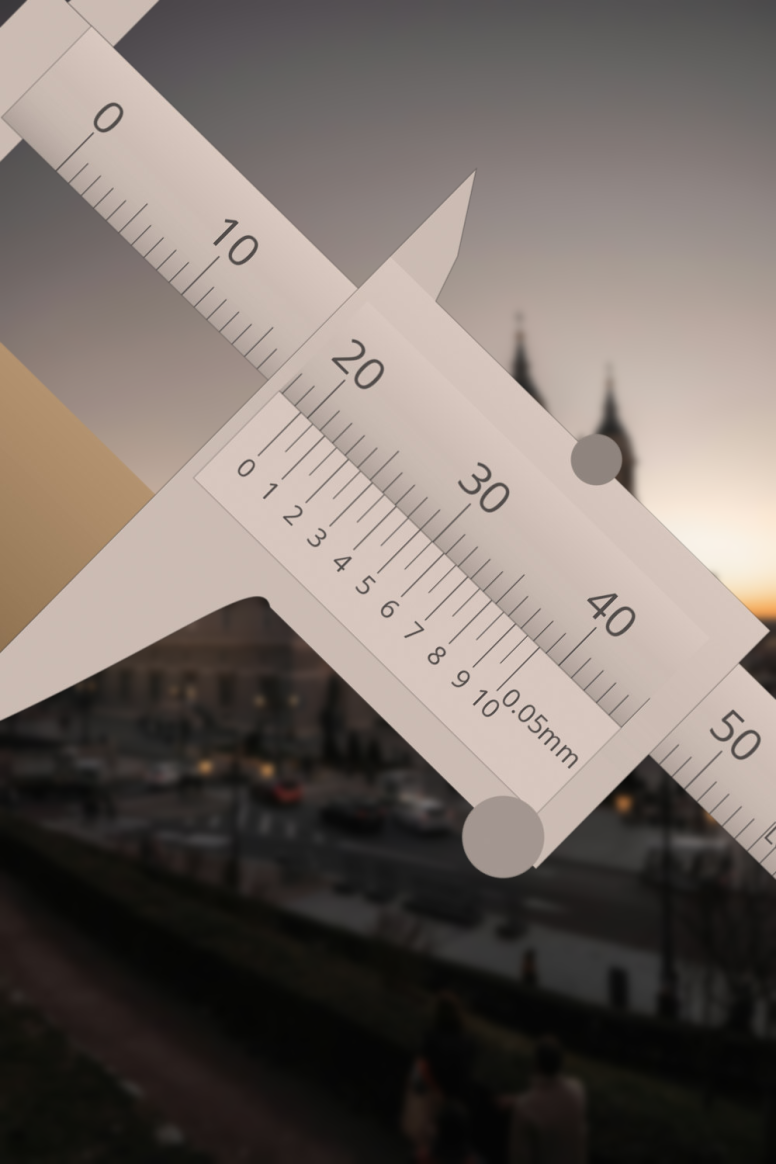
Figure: 19.5 mm
